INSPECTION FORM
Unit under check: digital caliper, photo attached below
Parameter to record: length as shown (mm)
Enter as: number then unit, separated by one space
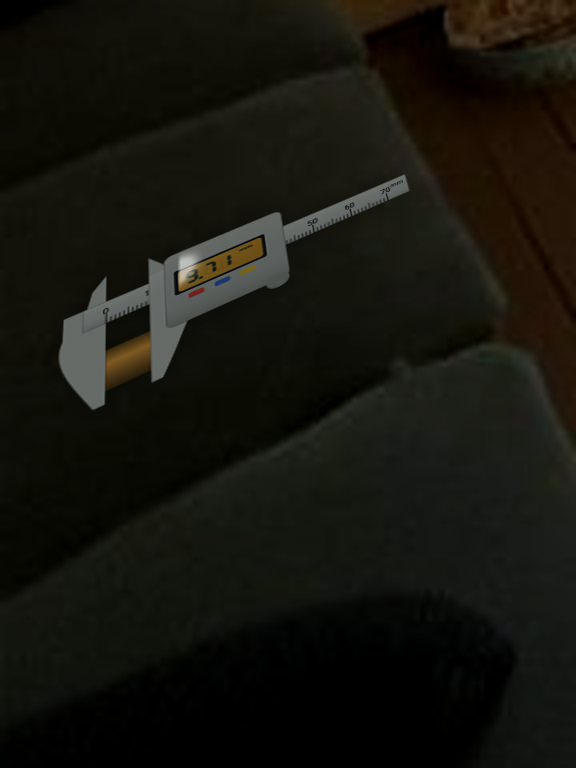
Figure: 9.71 mm
